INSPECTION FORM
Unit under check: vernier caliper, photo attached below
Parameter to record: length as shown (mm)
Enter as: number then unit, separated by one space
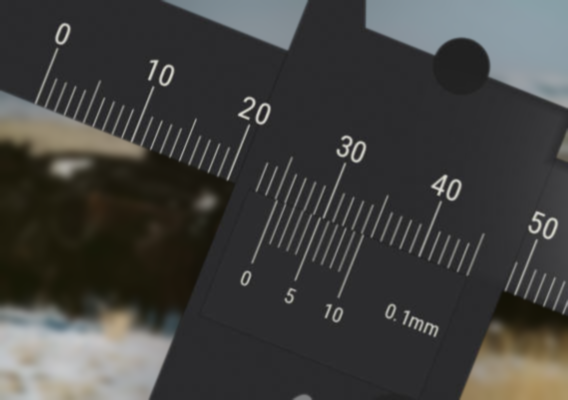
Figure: 25.2 mm
